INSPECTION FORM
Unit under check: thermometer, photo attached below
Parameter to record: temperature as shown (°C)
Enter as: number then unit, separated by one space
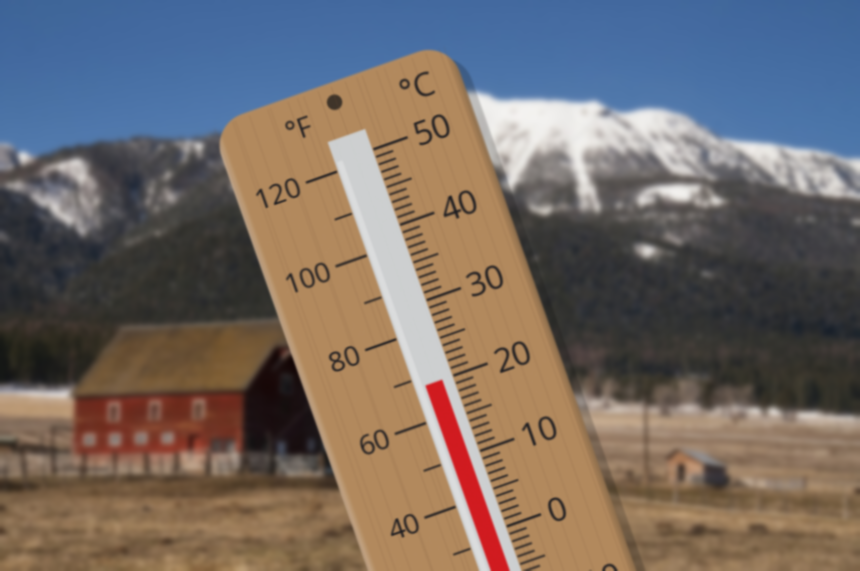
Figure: 20 °C
